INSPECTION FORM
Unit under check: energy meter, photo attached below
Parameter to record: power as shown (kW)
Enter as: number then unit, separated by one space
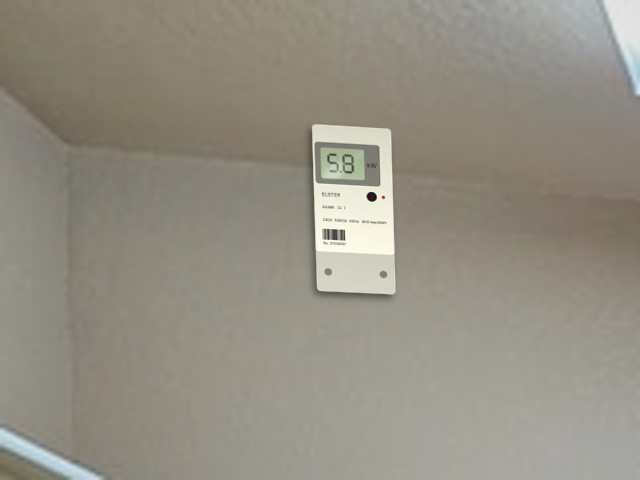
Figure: 5.8 kW
